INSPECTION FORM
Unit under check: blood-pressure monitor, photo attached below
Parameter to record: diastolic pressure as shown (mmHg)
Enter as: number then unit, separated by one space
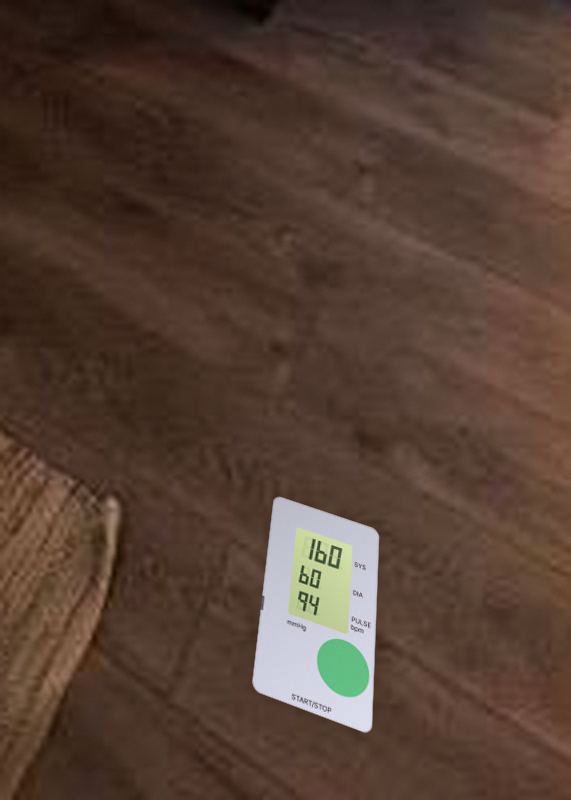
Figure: 60 mmHg
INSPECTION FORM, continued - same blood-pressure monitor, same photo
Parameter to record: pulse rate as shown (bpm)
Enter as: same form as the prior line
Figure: 94 bpm
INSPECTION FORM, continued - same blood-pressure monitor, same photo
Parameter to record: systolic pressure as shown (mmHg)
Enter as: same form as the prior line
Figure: 160 mmHg
